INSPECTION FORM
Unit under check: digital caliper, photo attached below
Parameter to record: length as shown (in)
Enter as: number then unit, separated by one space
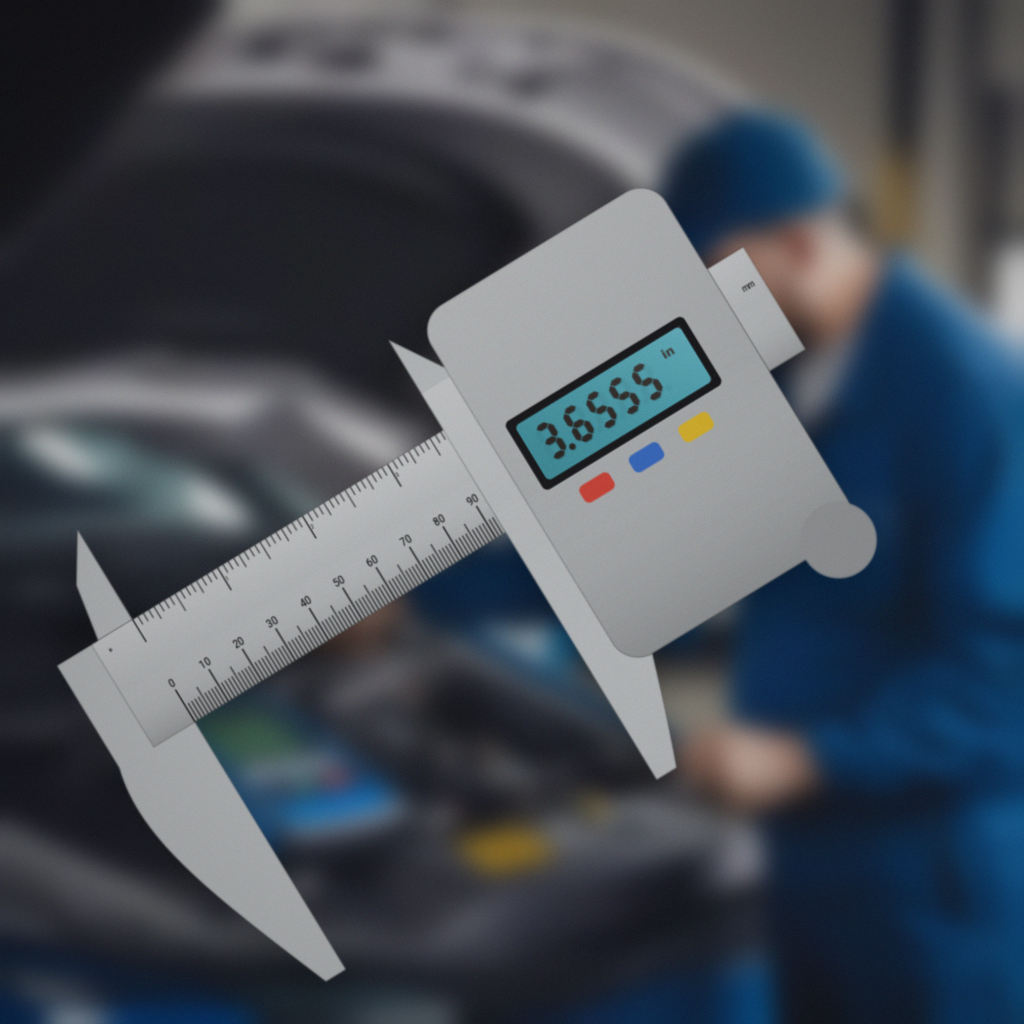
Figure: 3.6555 in
